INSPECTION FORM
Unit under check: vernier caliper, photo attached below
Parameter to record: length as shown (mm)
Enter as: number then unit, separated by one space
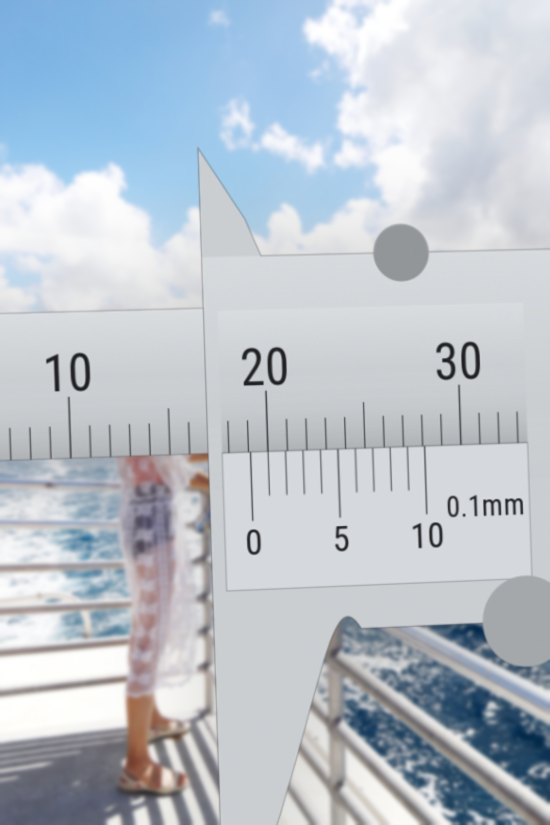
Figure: 19.1 mm
